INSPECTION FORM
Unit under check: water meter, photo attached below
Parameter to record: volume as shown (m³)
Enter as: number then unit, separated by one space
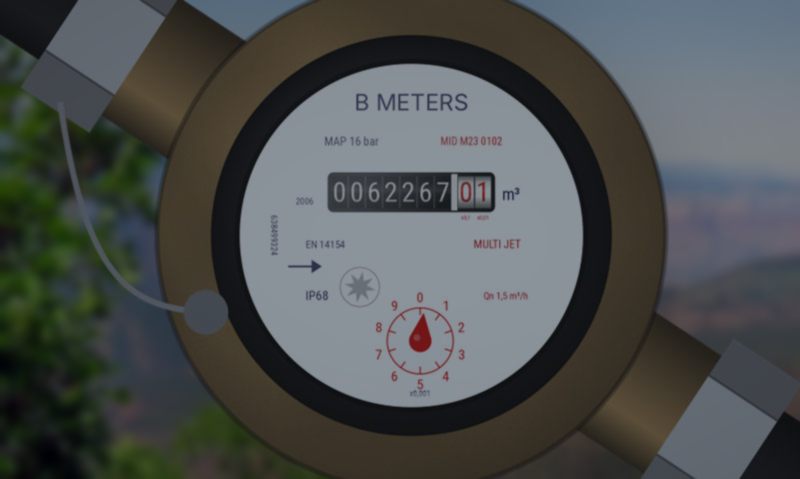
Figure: 62267.010 m³
